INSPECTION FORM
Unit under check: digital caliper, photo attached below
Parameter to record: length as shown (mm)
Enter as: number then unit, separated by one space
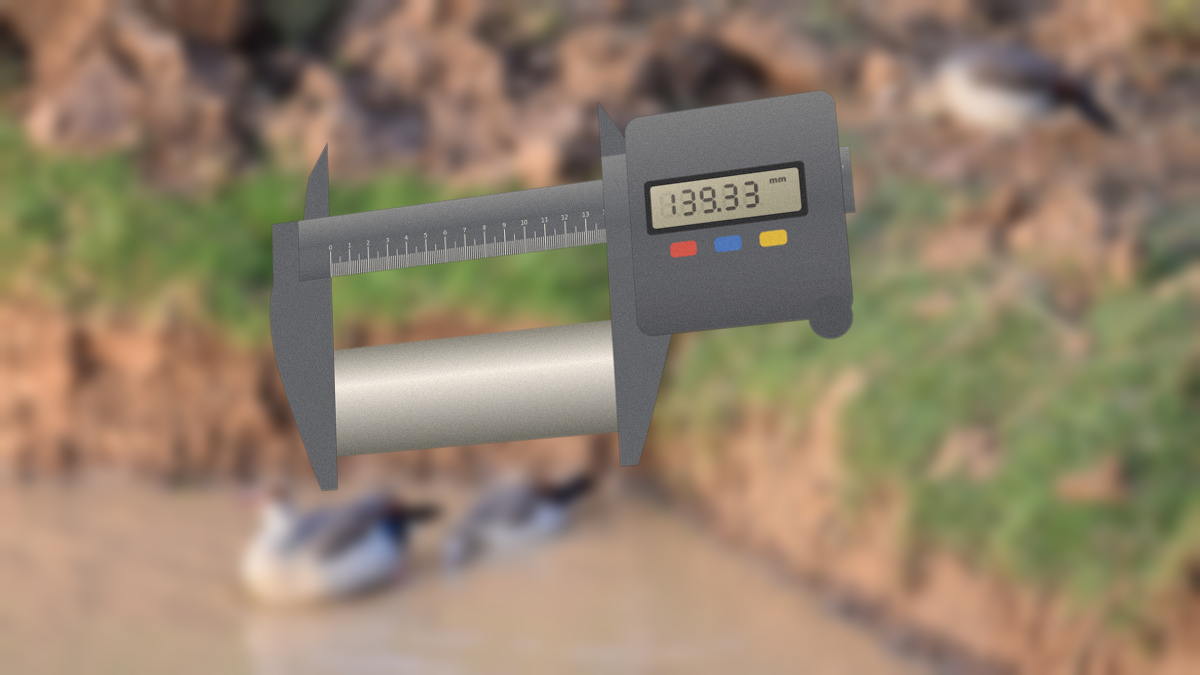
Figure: 139.33 mm
